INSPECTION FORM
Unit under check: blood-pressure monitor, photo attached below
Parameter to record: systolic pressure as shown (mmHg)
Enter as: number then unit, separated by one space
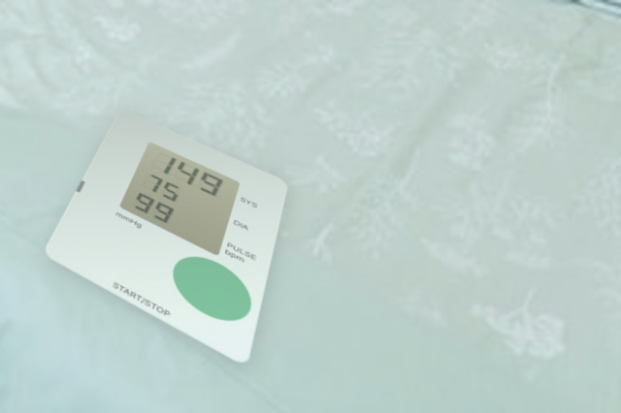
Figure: 149 mmHg
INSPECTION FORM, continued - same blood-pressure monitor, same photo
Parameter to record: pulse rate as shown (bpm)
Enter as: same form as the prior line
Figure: 99 bpm
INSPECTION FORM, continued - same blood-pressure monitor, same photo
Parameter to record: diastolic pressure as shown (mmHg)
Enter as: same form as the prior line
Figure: 75 mmHg
